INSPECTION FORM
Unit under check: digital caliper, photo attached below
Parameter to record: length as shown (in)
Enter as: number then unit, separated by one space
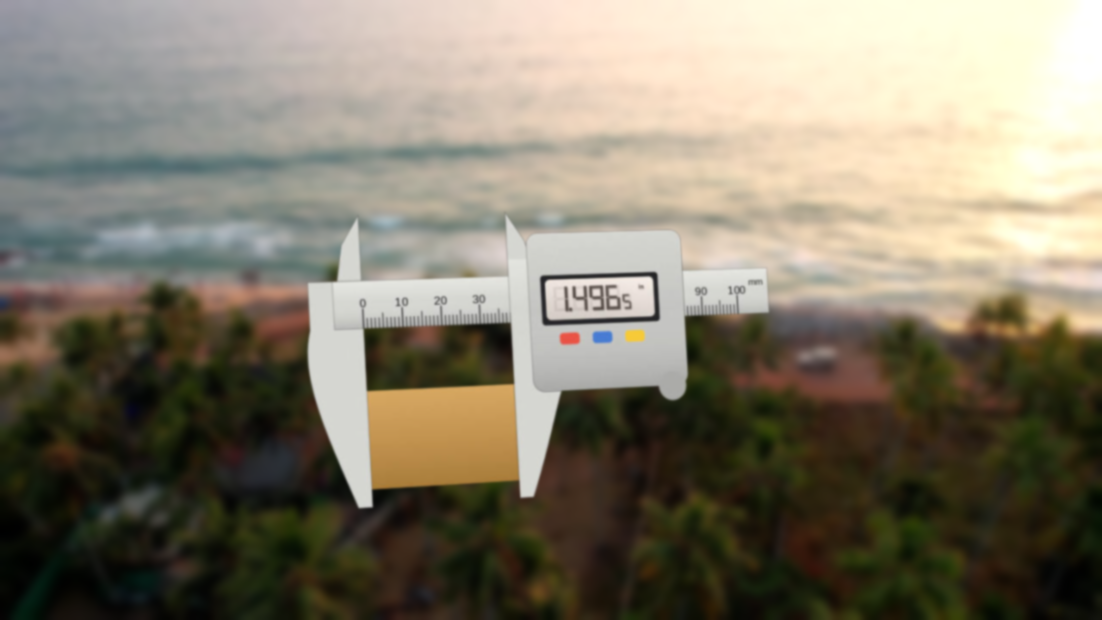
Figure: 1.4965 in
